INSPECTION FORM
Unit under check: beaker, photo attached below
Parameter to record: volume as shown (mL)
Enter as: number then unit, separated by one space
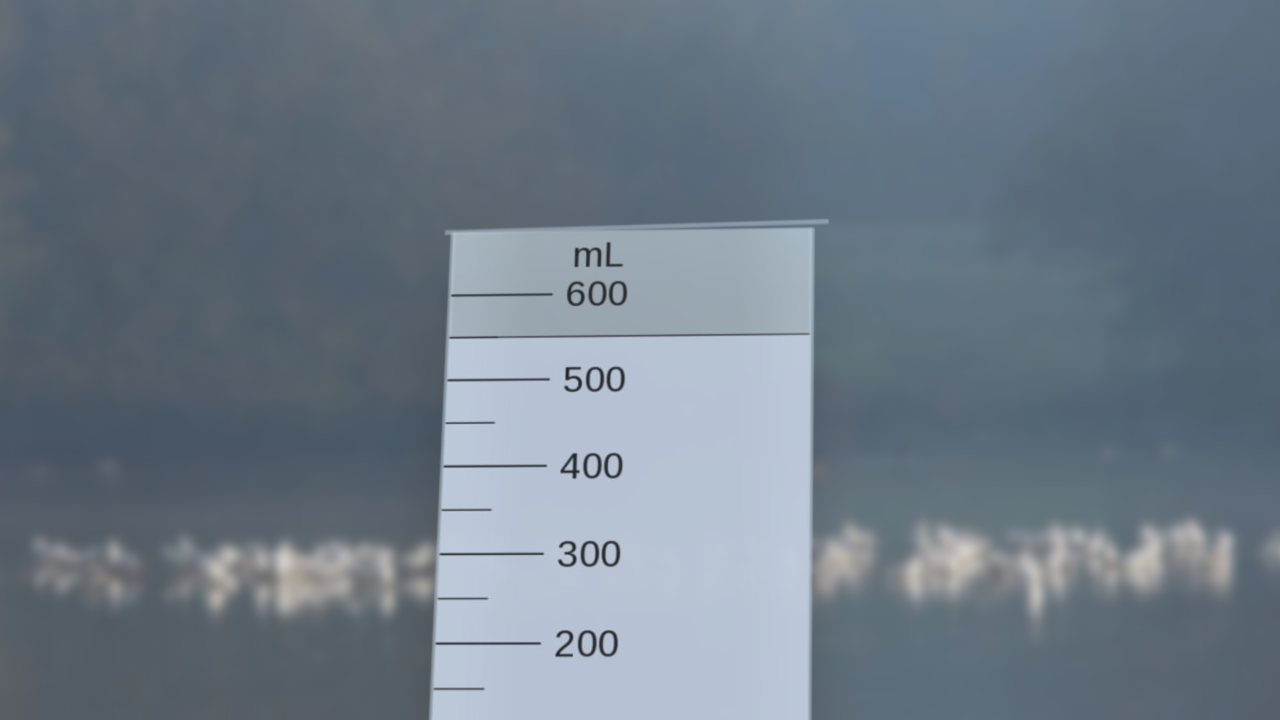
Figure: 550 mL
